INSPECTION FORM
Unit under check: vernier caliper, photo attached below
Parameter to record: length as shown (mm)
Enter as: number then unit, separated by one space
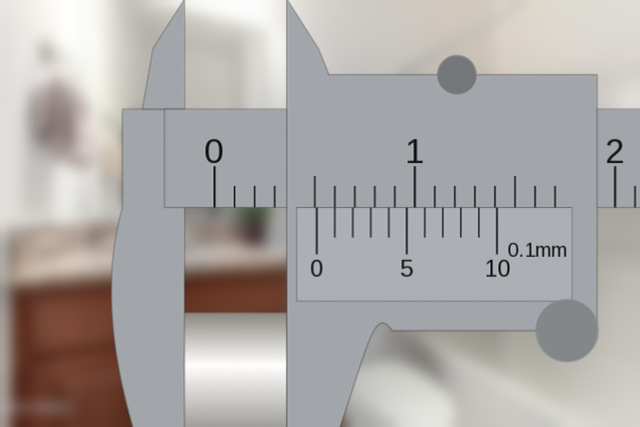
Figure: 5.1 mm
